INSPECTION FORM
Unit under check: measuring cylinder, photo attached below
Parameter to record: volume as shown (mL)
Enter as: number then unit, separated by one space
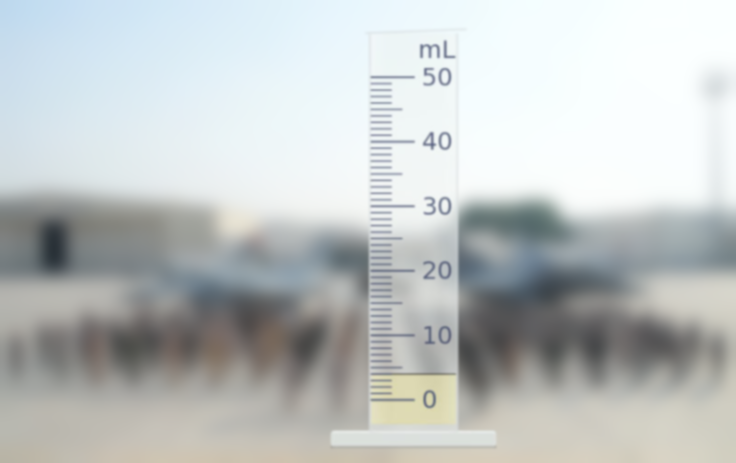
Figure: 4 mL
